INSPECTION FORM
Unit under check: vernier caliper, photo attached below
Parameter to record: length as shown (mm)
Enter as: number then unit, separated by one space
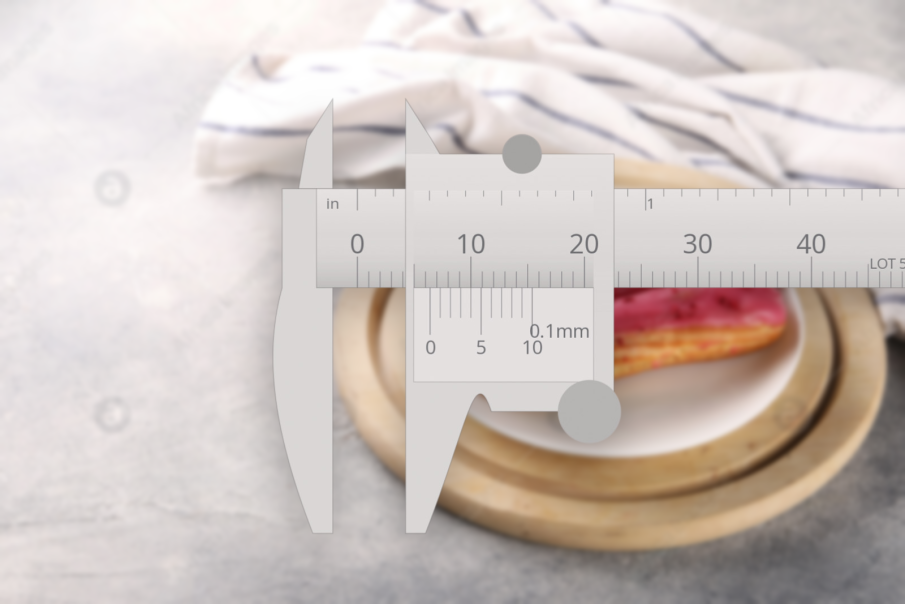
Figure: 6.4 mm
